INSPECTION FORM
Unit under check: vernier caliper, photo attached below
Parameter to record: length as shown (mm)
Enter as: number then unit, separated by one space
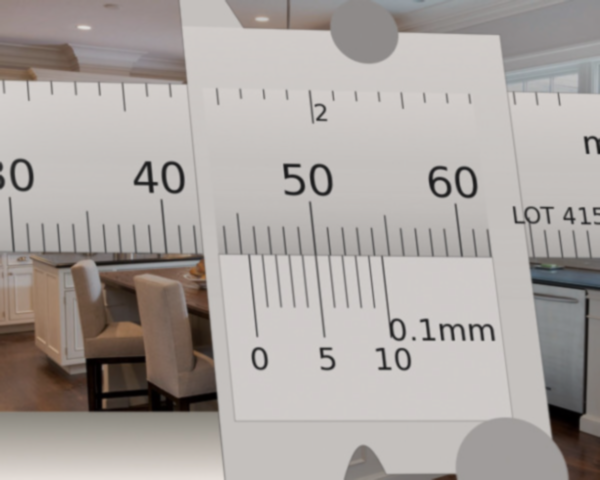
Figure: 45.5 mm
